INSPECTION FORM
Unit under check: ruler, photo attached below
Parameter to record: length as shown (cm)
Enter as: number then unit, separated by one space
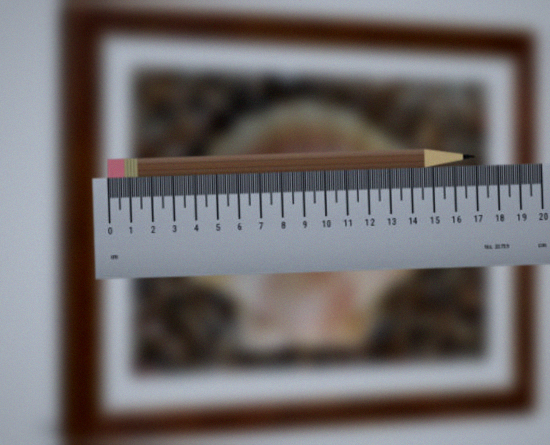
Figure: 17 cm
